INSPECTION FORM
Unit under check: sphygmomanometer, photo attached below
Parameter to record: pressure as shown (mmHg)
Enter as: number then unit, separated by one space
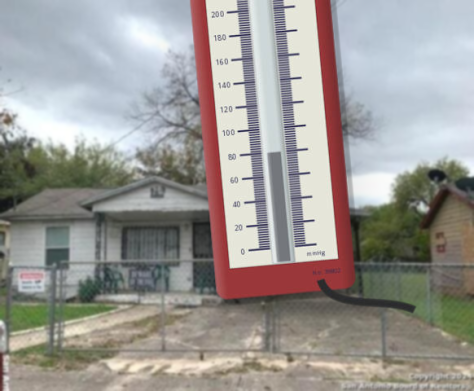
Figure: 80 mmHg
